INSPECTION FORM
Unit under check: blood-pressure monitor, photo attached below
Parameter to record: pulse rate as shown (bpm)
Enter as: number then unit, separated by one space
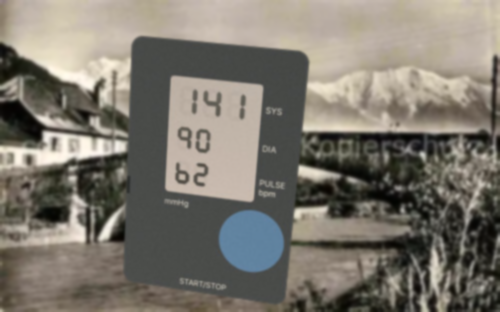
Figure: 62 bpm
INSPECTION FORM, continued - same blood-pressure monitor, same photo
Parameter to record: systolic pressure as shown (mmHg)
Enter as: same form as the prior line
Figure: 141 mmHg
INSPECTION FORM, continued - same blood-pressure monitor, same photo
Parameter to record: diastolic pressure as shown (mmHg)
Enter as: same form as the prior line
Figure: 90 mmHg
